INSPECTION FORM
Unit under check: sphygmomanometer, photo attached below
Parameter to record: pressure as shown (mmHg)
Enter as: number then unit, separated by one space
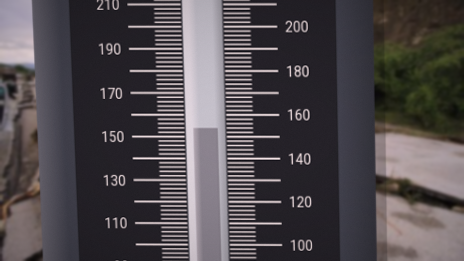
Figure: 154 mmHg
